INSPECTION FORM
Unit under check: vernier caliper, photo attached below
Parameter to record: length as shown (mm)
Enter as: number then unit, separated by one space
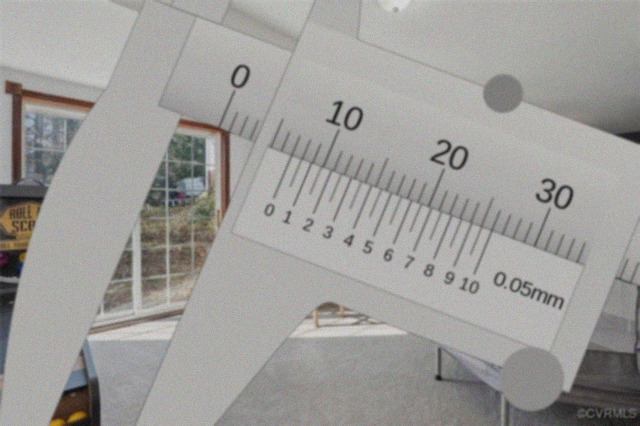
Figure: 7.0 mm
